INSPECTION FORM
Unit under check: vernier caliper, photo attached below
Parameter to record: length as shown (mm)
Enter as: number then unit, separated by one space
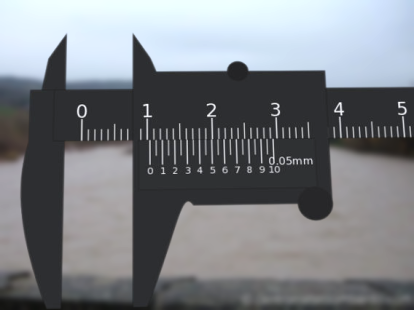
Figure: 10.4 mm
